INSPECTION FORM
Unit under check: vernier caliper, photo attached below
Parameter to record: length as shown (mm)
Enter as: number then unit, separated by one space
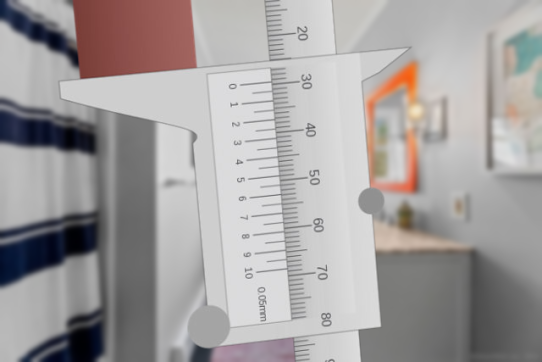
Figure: 29.5 mm
